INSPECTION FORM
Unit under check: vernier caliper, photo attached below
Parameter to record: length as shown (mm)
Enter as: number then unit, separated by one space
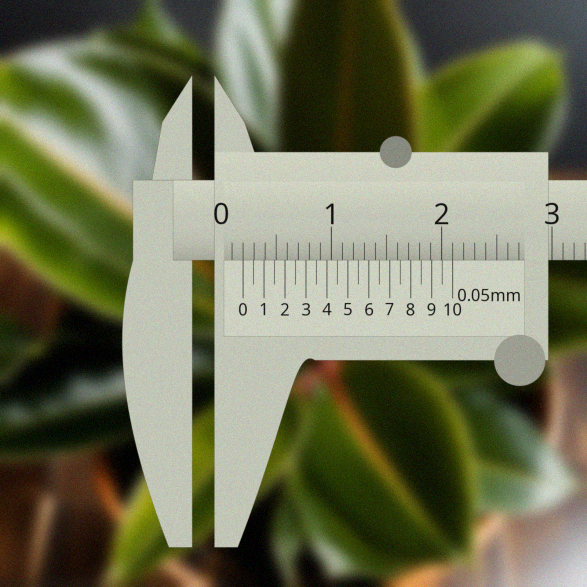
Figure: 2.0 mm
